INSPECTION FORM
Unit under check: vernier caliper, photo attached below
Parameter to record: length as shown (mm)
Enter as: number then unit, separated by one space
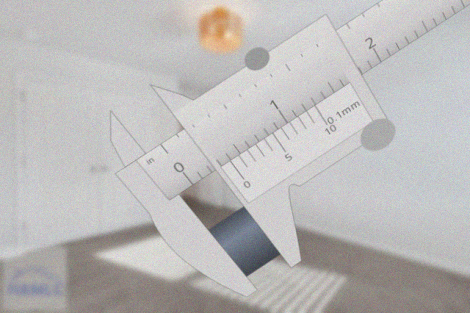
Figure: 3.9 mm
